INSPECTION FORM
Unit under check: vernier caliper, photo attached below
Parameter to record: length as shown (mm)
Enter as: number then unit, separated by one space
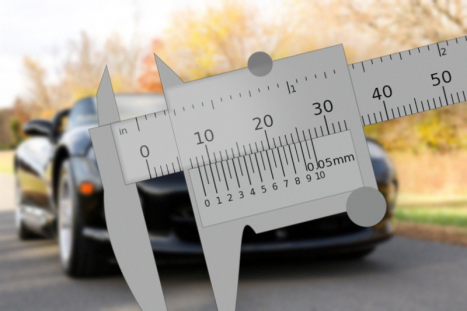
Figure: 8.0 mm
